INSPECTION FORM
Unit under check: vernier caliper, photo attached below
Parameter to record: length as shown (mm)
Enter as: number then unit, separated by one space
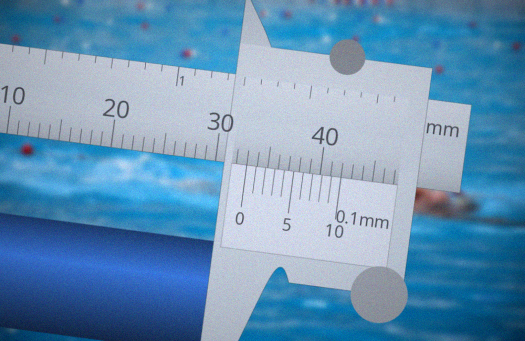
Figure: 33.0 mm
